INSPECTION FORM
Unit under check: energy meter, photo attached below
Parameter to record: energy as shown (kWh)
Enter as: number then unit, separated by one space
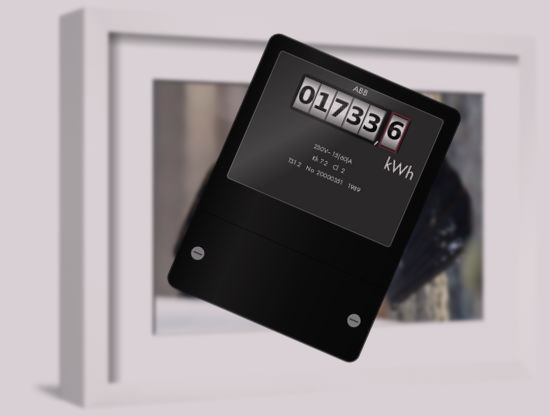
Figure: 1733.6 kWh
